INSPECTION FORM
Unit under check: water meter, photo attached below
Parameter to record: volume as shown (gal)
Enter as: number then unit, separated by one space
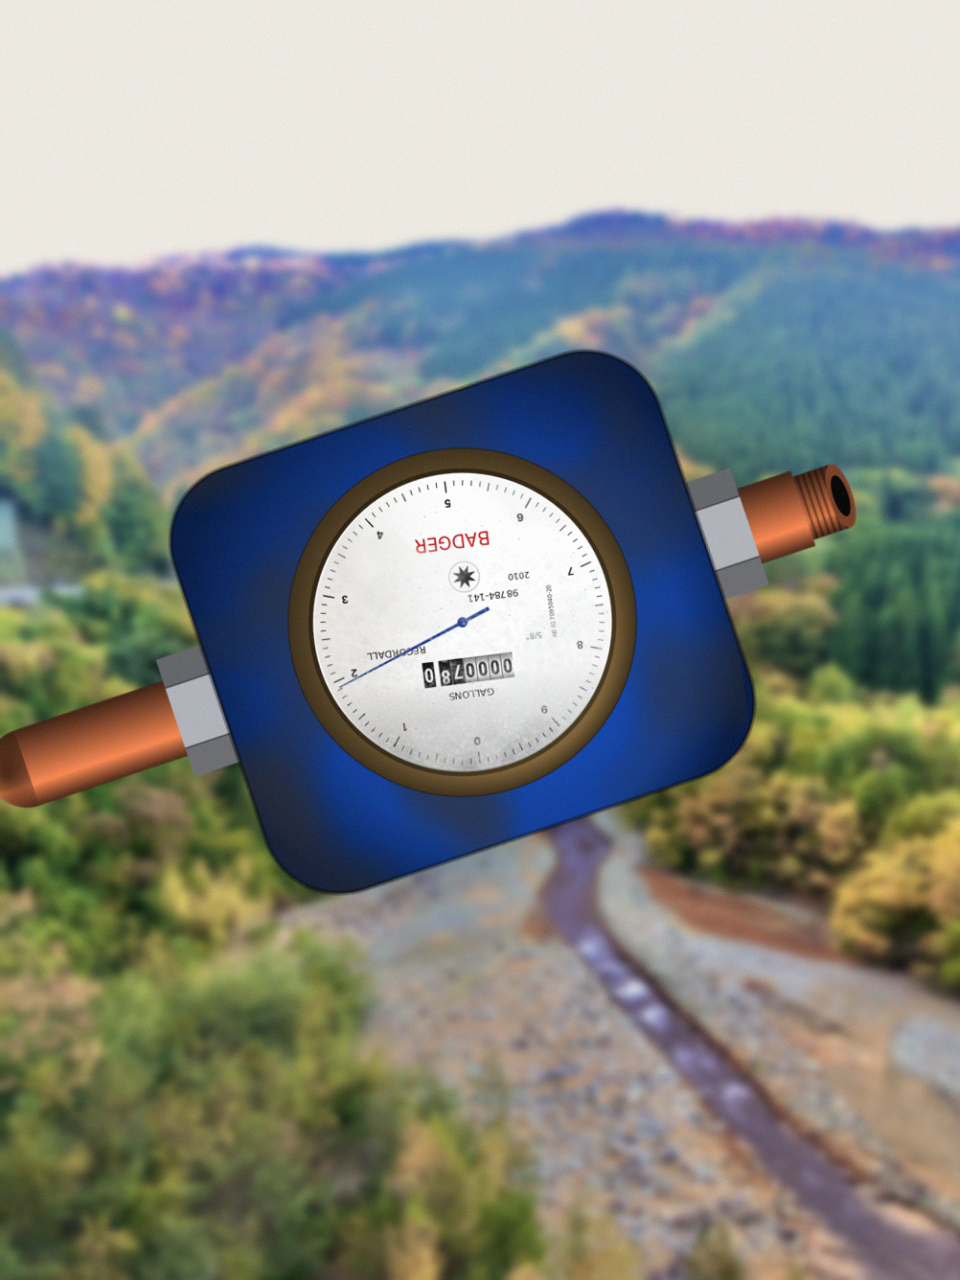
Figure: 781.9 gal
